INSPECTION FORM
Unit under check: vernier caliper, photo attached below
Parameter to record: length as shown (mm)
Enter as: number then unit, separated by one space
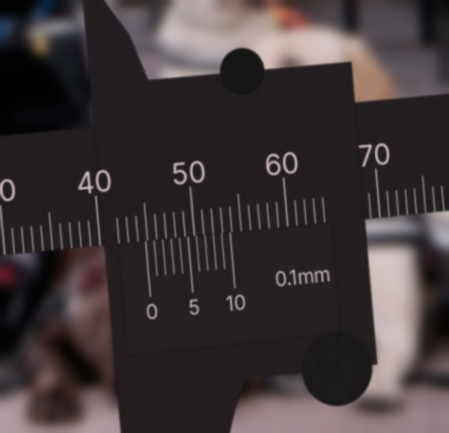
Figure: 44.8 mm
